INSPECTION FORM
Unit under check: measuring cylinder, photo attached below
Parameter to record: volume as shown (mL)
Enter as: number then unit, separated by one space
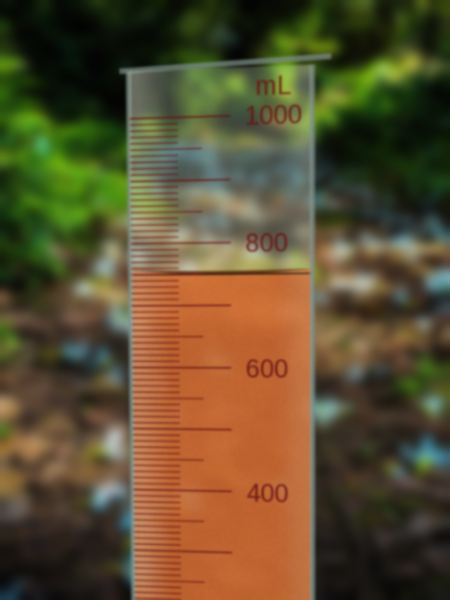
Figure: 750 mL
